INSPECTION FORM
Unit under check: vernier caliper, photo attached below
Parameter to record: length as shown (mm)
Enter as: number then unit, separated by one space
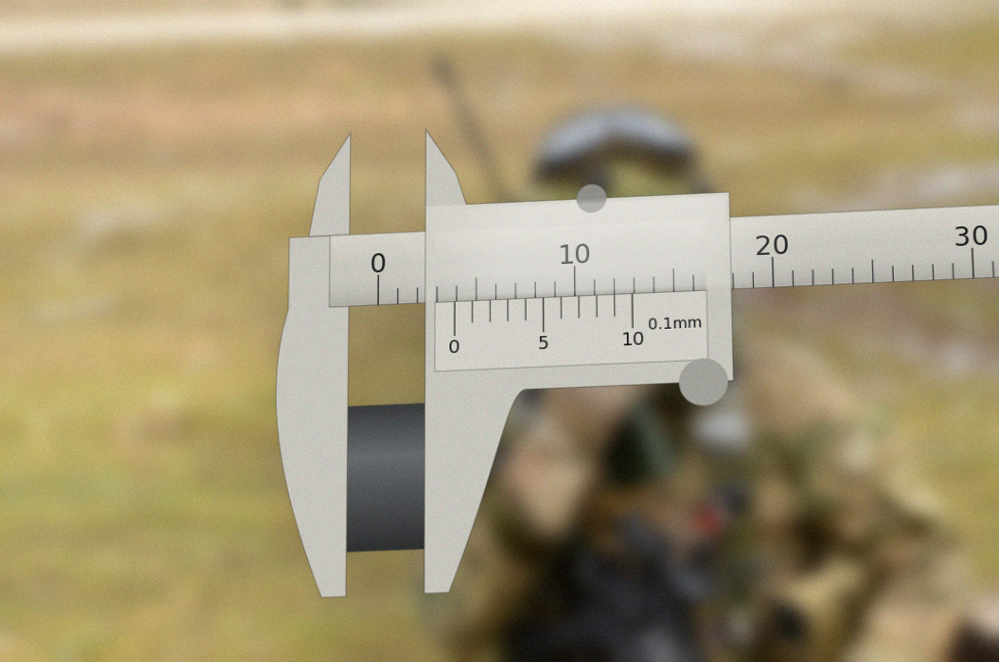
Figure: 3.9 mm
